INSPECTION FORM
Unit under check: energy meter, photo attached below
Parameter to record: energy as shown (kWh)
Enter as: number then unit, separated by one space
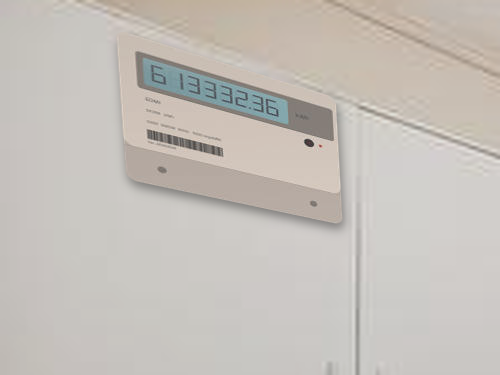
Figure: 613332.36 kWh
